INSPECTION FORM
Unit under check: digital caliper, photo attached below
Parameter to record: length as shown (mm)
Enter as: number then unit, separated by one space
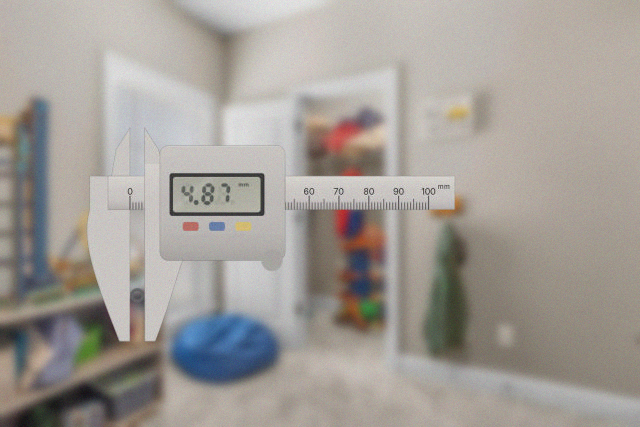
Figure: 4.87 mm
